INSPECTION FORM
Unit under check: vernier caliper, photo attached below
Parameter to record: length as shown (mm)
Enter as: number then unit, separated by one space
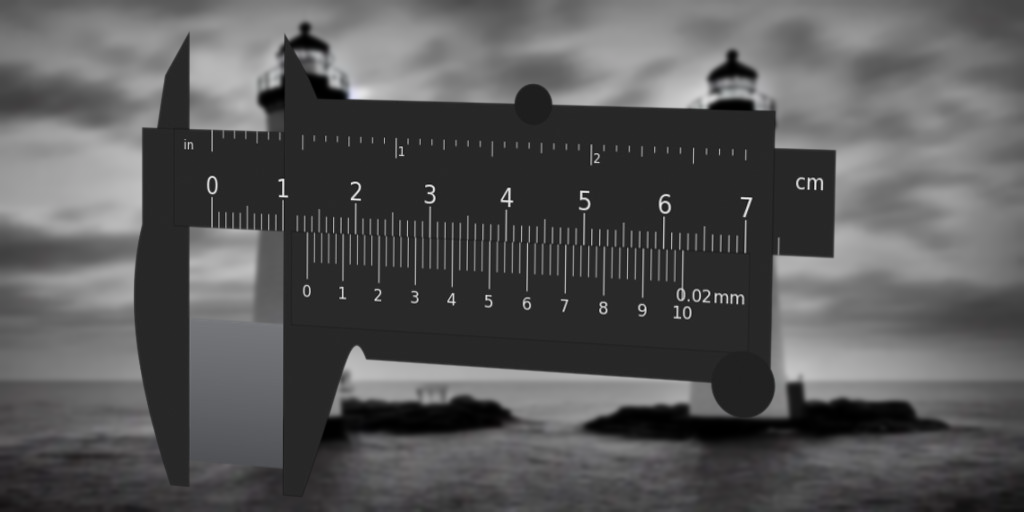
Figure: 13.4 mm
